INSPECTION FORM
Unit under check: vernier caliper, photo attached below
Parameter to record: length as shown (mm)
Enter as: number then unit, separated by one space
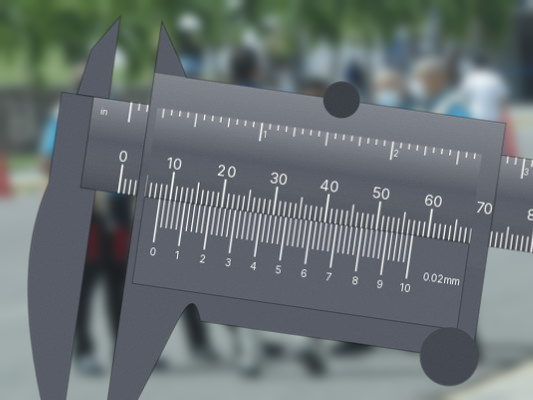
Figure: 8.0 mm
